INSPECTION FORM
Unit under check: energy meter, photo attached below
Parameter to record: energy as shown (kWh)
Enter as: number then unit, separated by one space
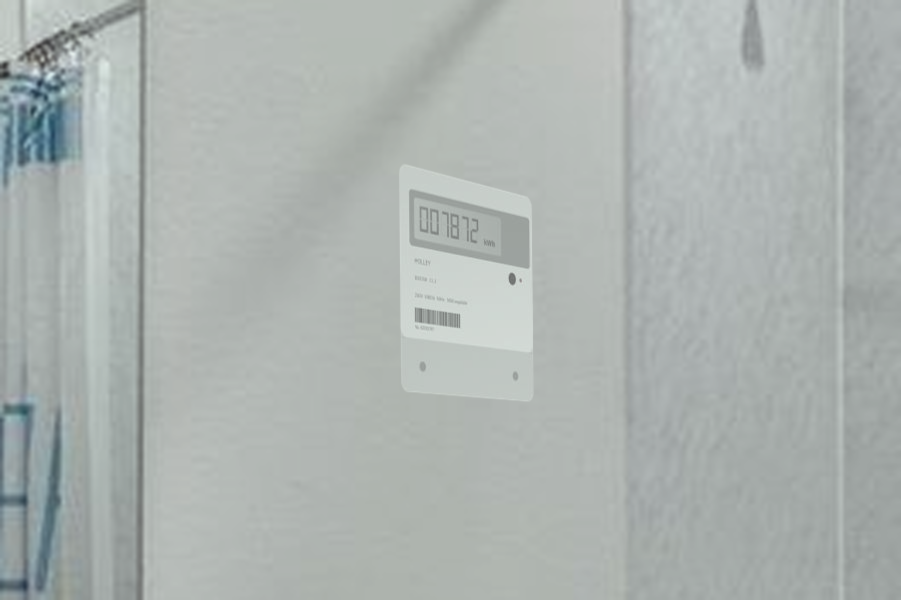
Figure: 7872 kWh
